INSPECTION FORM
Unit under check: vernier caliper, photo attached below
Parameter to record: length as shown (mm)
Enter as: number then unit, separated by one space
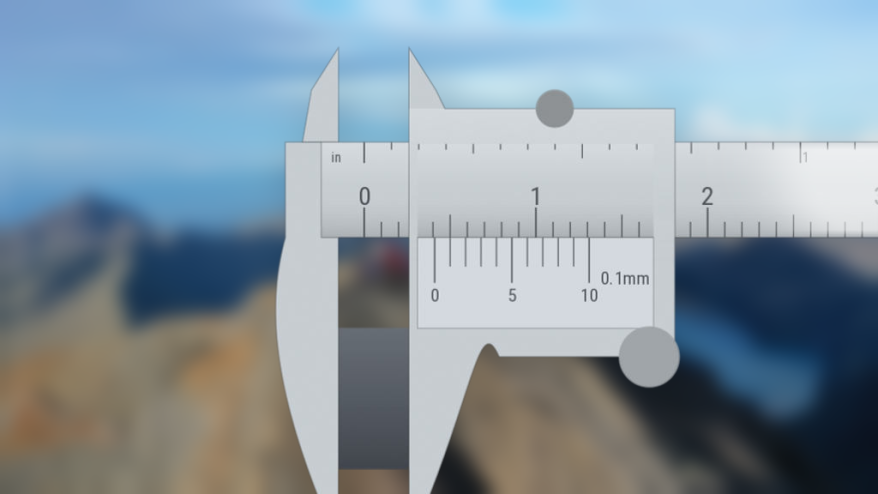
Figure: 4.1 mm
